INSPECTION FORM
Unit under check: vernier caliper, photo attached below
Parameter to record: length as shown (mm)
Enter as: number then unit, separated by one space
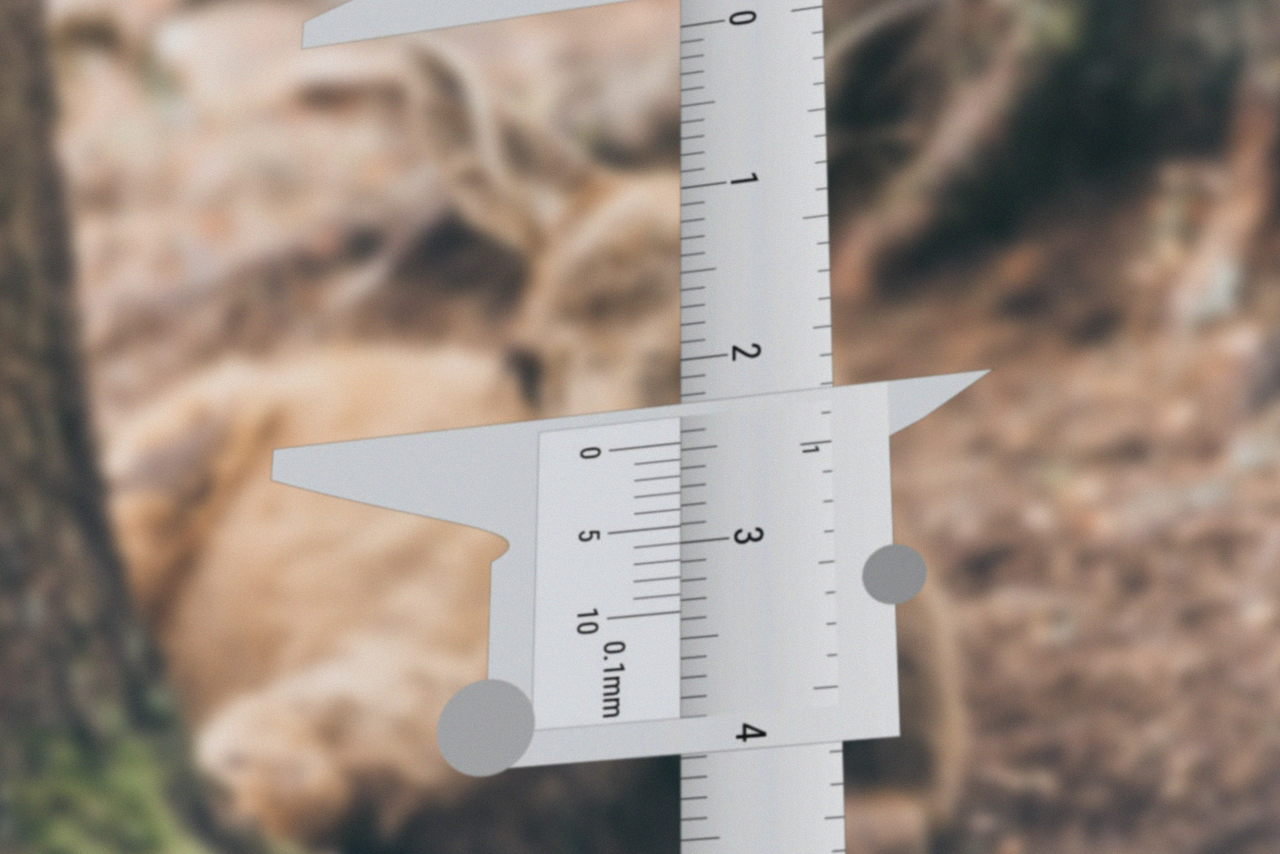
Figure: 24.6 mm
